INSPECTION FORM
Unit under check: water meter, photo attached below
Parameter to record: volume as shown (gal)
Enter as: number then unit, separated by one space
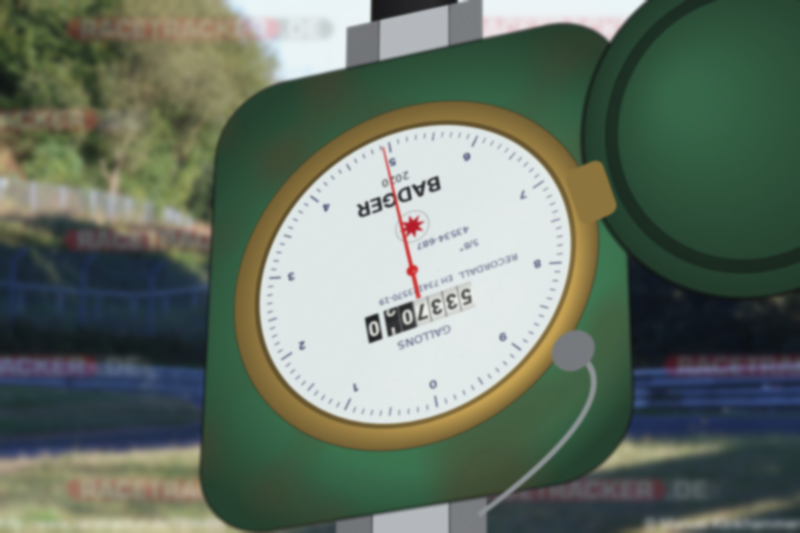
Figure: 5337014.9 gal
